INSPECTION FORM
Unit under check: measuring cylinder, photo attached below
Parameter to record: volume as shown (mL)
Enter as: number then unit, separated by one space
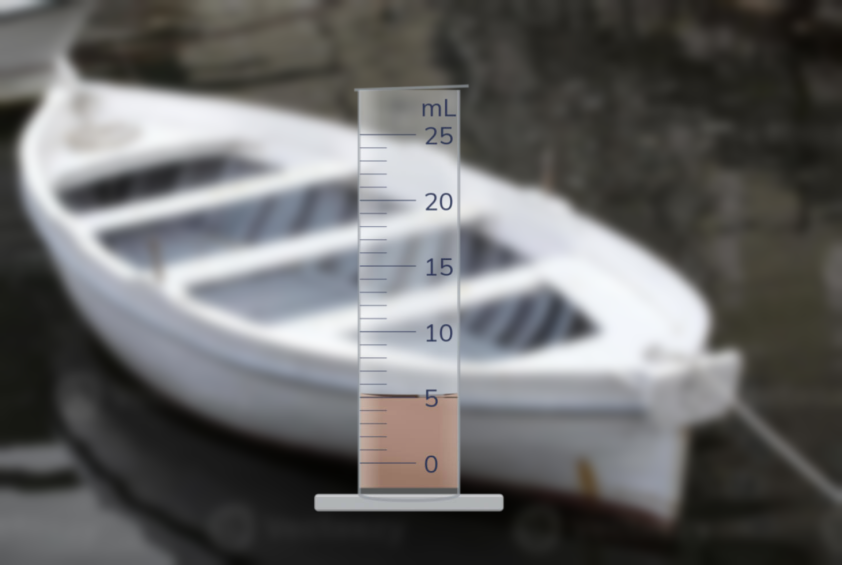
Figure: 5 mL
